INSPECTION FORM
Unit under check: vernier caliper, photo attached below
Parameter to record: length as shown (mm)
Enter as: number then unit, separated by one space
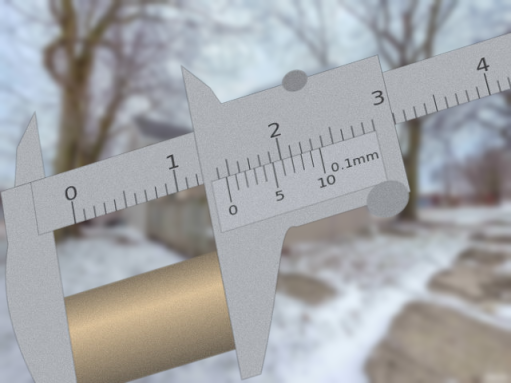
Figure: 14.7 mm
